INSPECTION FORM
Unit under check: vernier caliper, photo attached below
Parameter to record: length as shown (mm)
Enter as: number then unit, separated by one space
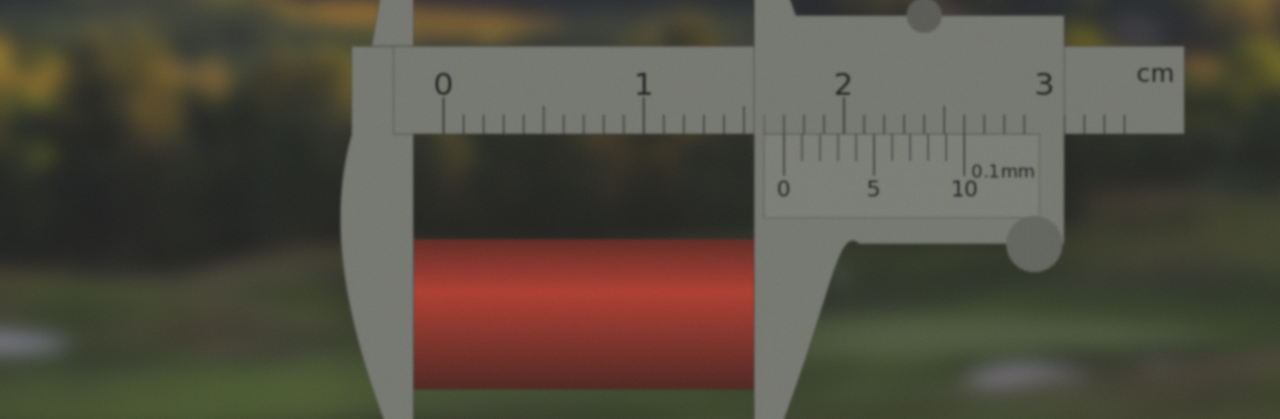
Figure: 17.0 mm
